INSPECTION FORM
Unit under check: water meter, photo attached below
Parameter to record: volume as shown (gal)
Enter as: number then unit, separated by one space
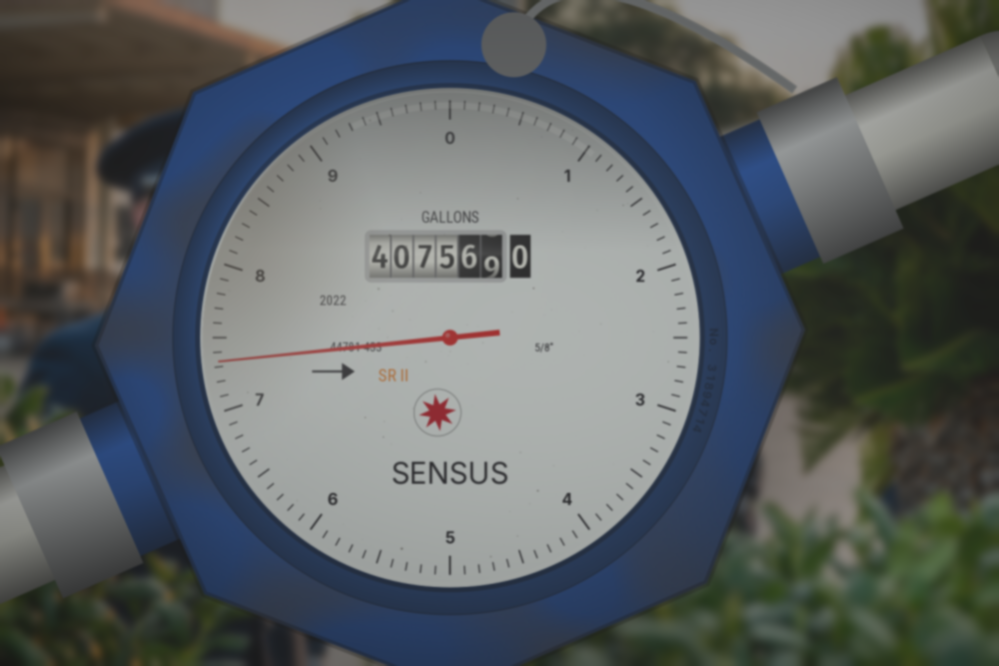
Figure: 4075687.3 gal
